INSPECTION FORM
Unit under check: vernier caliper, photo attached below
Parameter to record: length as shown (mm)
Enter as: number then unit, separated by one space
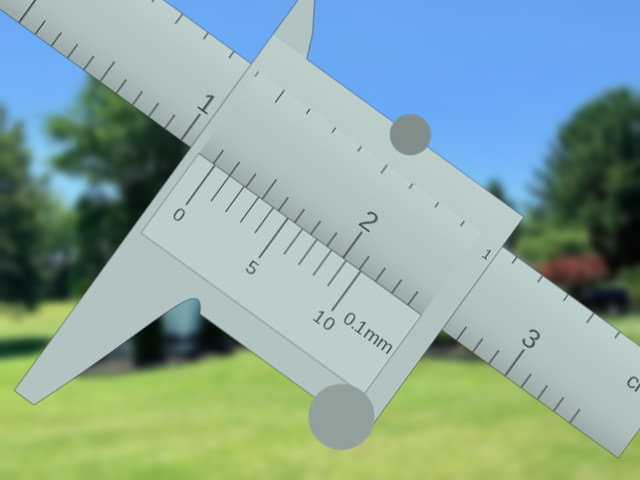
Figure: 12.1 mm
